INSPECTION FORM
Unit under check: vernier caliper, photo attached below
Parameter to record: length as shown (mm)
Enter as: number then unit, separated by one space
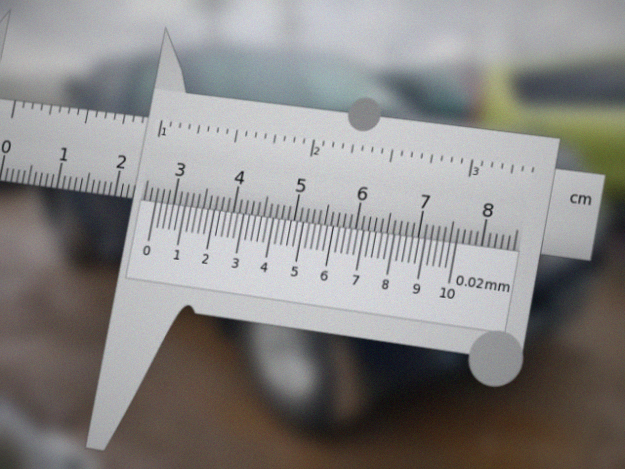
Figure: 27.0 mm
